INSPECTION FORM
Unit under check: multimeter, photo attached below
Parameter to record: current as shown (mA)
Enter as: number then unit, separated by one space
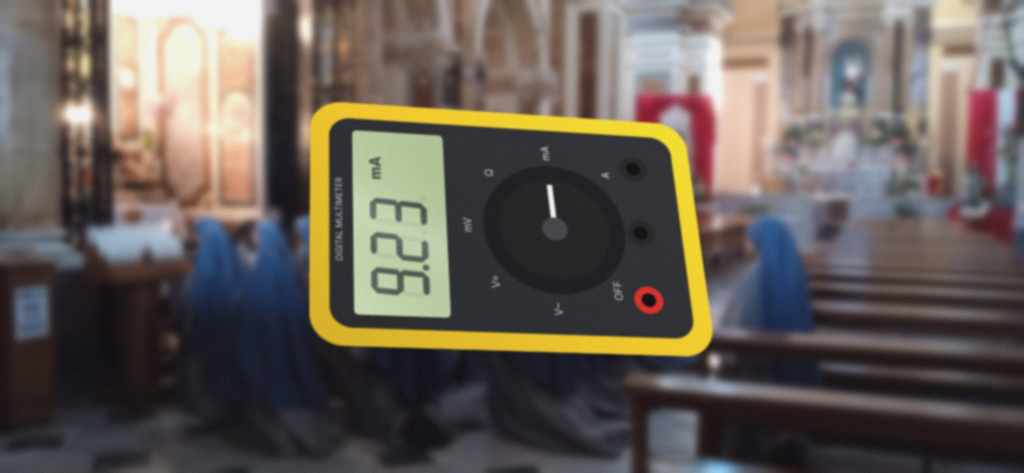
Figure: 9.23 mA
